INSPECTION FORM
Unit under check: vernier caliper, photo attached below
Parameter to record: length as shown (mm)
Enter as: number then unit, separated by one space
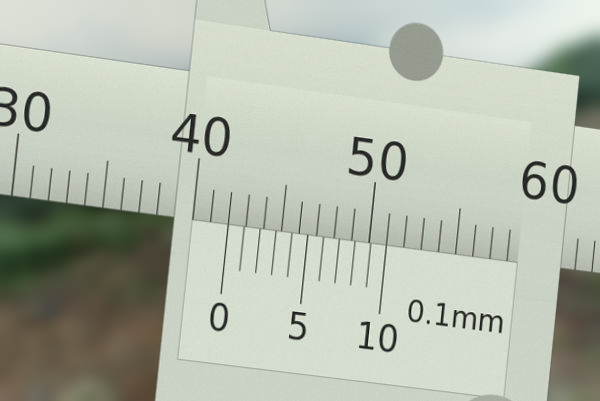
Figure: 42.0 mm
